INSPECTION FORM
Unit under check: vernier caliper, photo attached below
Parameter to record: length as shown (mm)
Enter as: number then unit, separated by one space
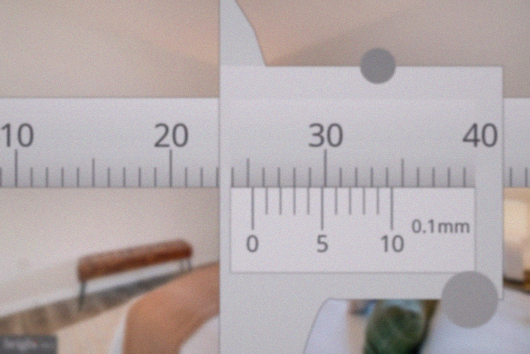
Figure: 25.3 mm
